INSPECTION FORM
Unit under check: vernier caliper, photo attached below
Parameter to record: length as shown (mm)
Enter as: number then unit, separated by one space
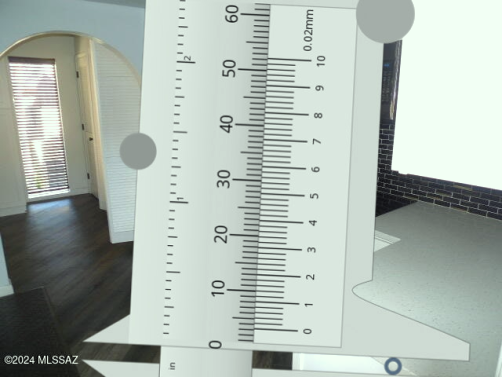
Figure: 3.2 mm
